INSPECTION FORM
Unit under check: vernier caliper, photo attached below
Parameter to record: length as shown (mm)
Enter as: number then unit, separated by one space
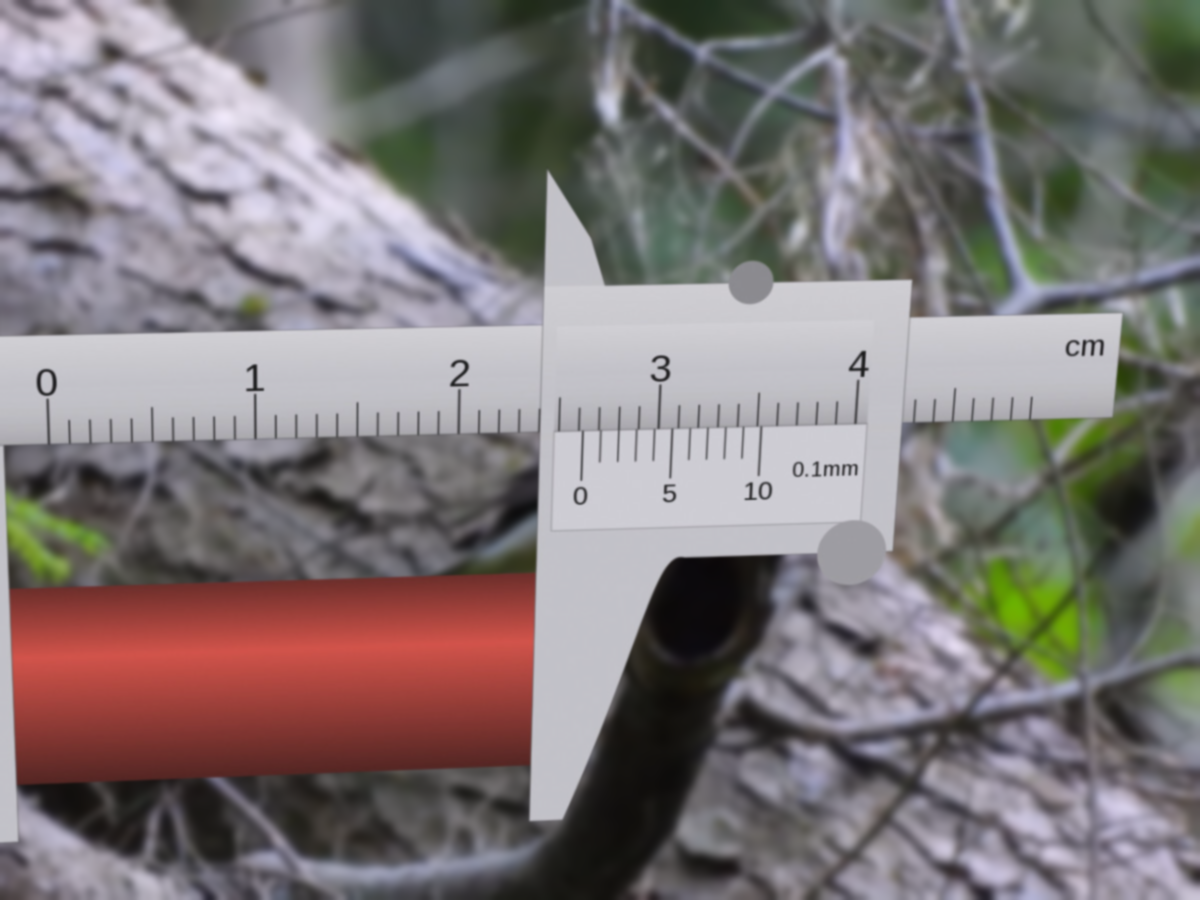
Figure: 26.2 mm
